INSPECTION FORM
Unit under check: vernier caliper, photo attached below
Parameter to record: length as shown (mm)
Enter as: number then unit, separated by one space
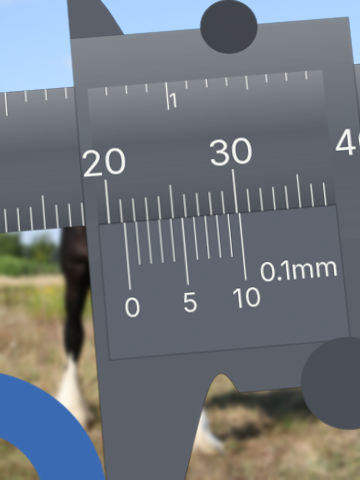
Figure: 21.2 mm
